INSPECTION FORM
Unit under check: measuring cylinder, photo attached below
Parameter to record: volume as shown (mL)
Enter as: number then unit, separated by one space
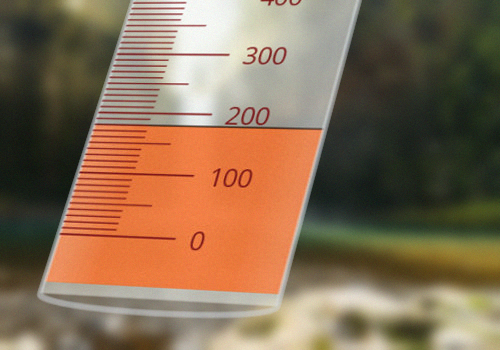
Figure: 180 mL
